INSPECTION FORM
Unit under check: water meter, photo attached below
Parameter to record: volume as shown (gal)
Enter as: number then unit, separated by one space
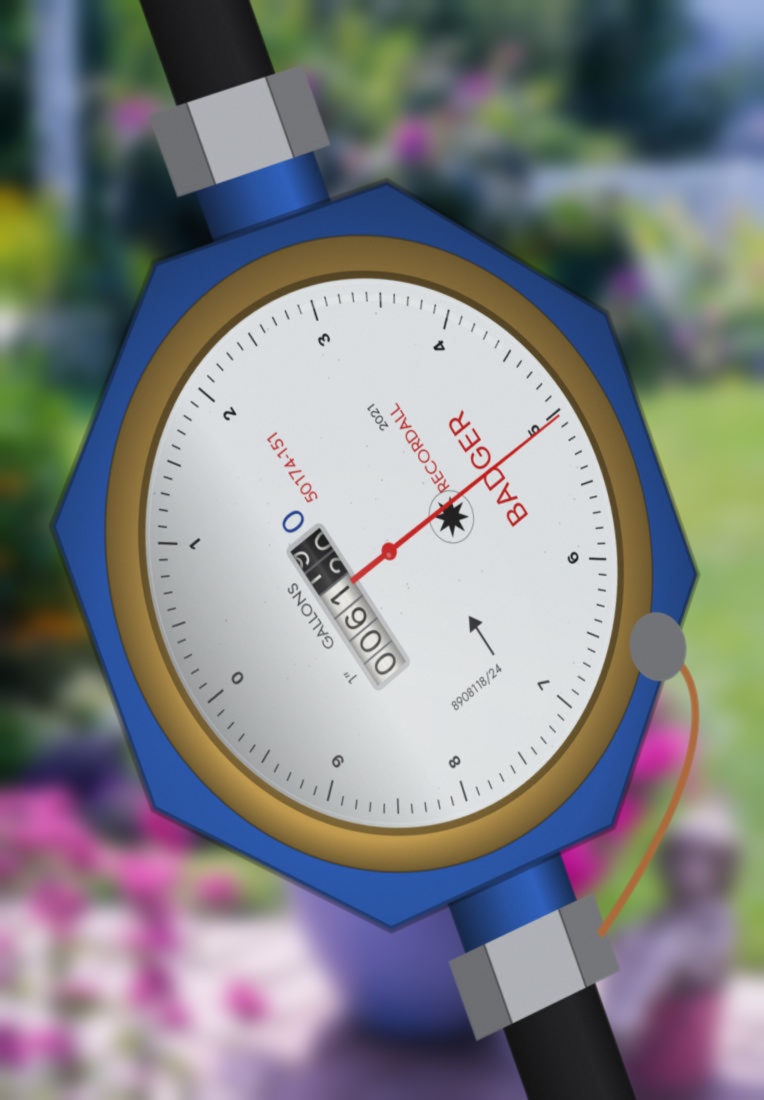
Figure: 61195.0 gal
